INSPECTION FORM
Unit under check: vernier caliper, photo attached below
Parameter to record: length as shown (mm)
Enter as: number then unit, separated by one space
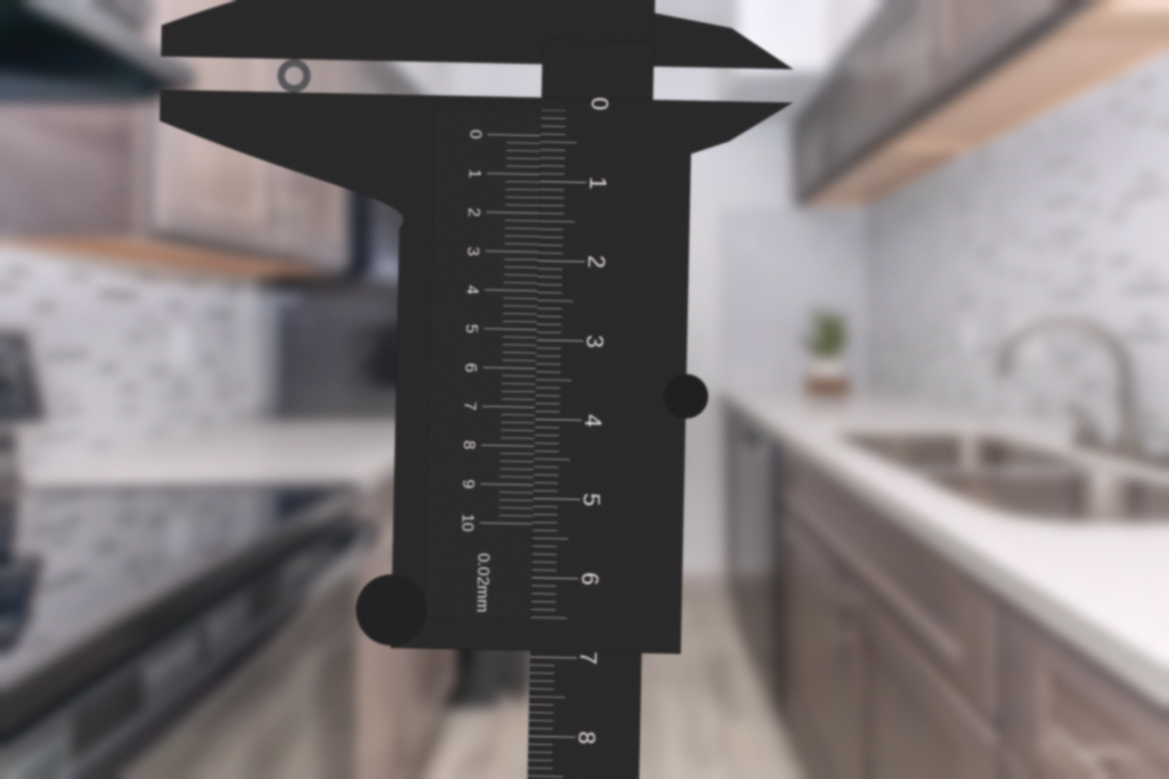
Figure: 4.2 mm
